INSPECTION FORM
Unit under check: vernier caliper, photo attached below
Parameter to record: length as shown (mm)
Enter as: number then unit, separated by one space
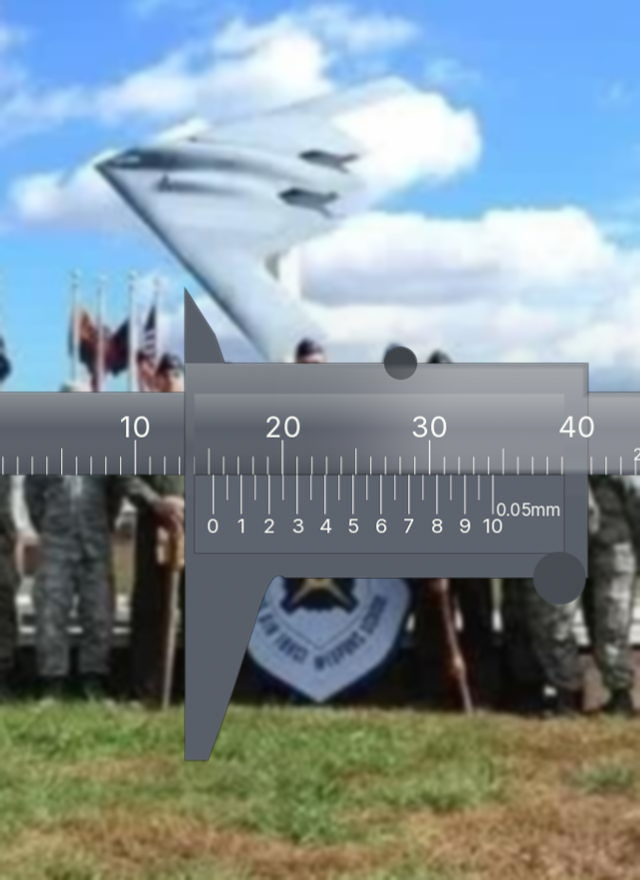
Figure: 15.3 mm
